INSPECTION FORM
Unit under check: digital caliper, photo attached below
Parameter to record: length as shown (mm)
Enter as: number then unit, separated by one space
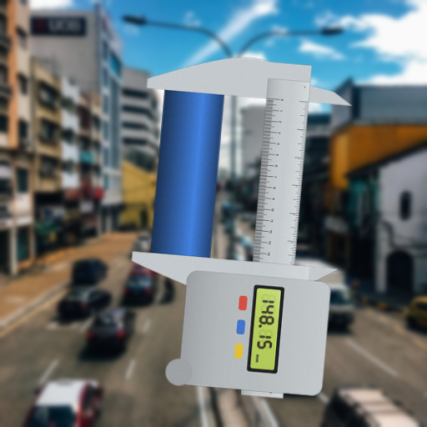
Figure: 148.15 mm
